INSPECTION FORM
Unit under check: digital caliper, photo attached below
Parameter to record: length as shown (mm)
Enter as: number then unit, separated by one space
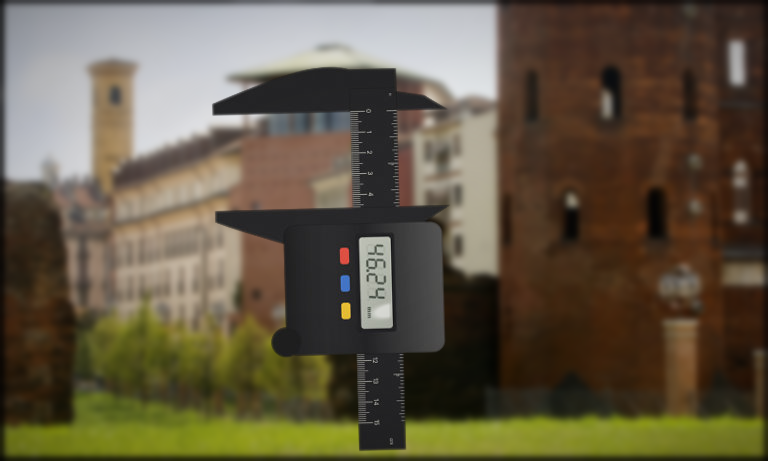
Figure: 46.24 mm
